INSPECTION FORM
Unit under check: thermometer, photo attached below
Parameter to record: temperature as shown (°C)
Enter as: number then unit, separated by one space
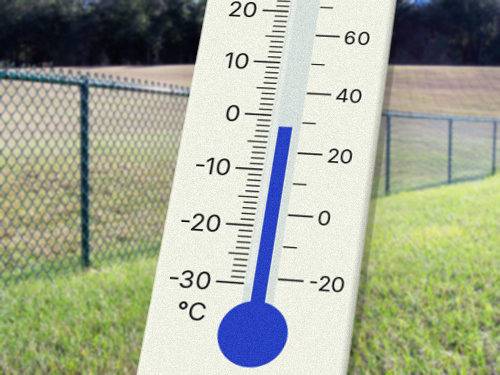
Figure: -2 °C
